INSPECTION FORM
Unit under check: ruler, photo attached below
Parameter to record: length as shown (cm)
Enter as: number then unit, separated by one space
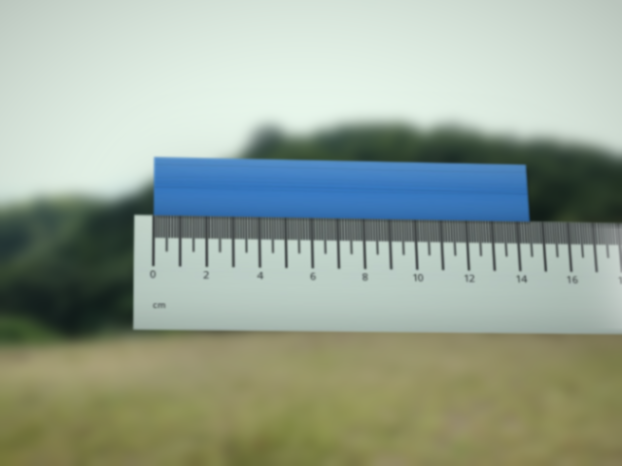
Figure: 14.5 cm
